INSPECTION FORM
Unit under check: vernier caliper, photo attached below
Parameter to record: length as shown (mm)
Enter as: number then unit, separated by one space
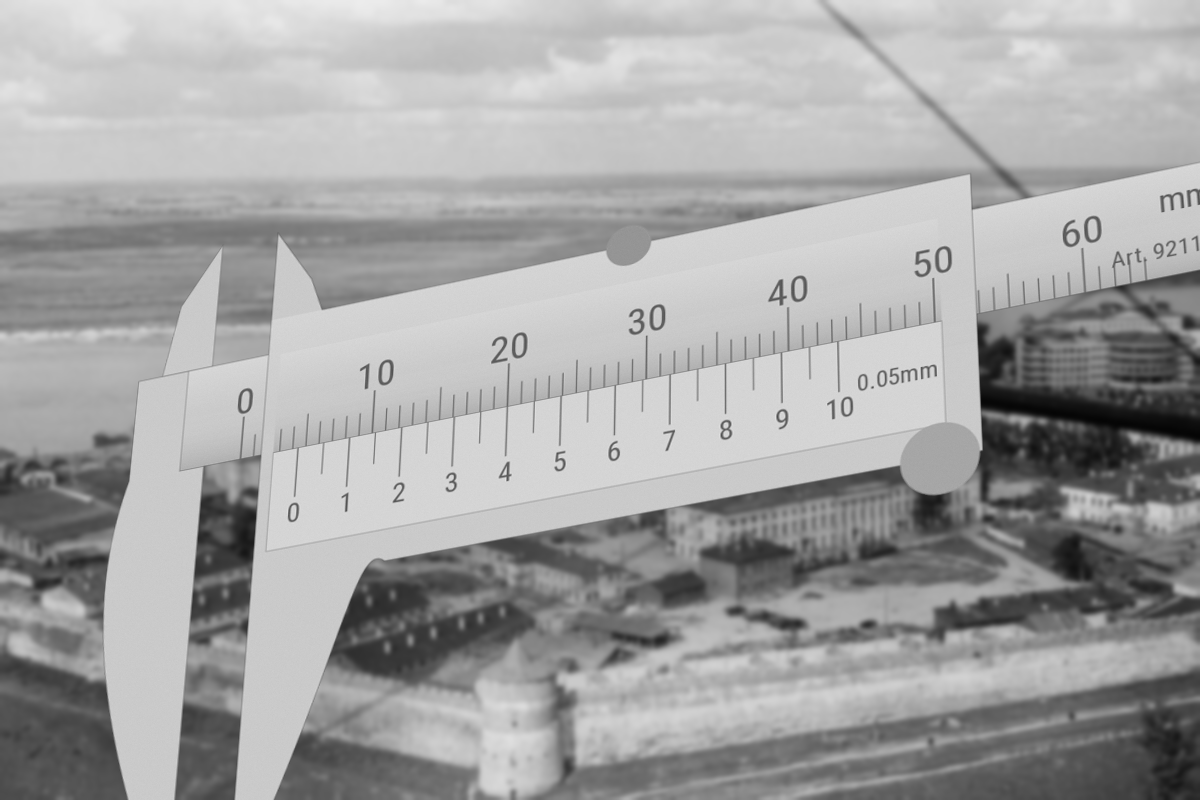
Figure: 4.4 mm
